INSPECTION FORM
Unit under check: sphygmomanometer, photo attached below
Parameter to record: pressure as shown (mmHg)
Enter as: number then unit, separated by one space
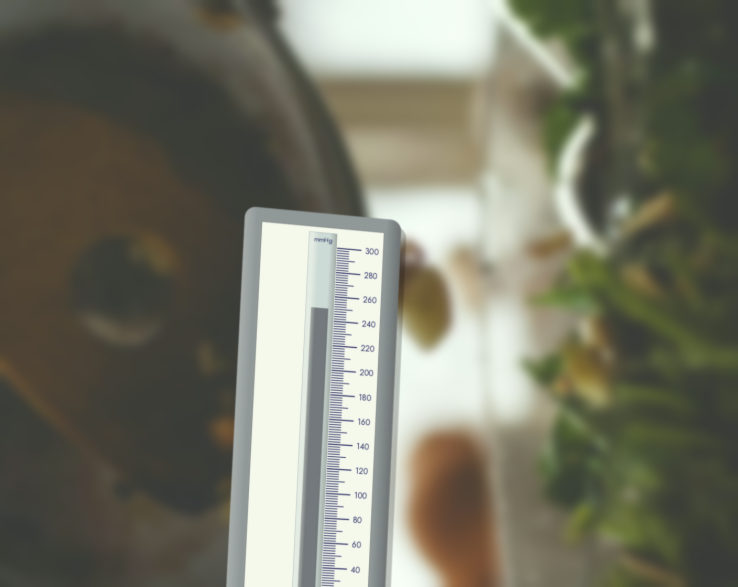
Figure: 250 mmHg
